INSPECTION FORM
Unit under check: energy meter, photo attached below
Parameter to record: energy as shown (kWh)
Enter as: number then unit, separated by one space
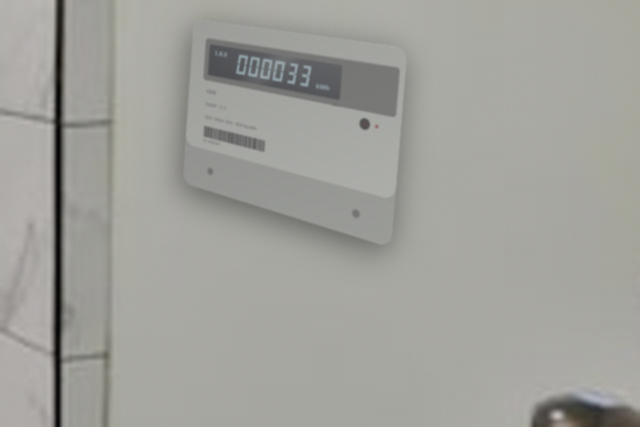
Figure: 33 kWh
